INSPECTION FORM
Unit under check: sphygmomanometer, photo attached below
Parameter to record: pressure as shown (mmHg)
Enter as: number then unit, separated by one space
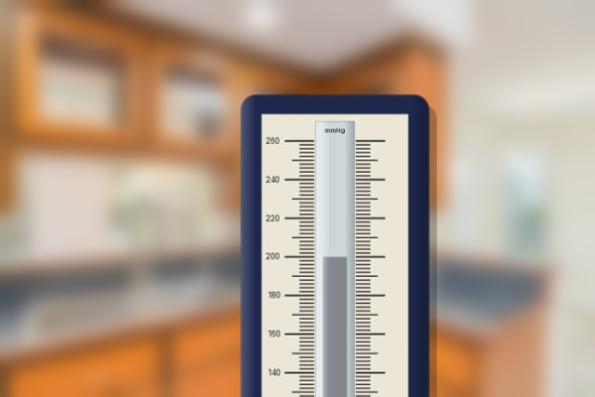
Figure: 200 mmHg
